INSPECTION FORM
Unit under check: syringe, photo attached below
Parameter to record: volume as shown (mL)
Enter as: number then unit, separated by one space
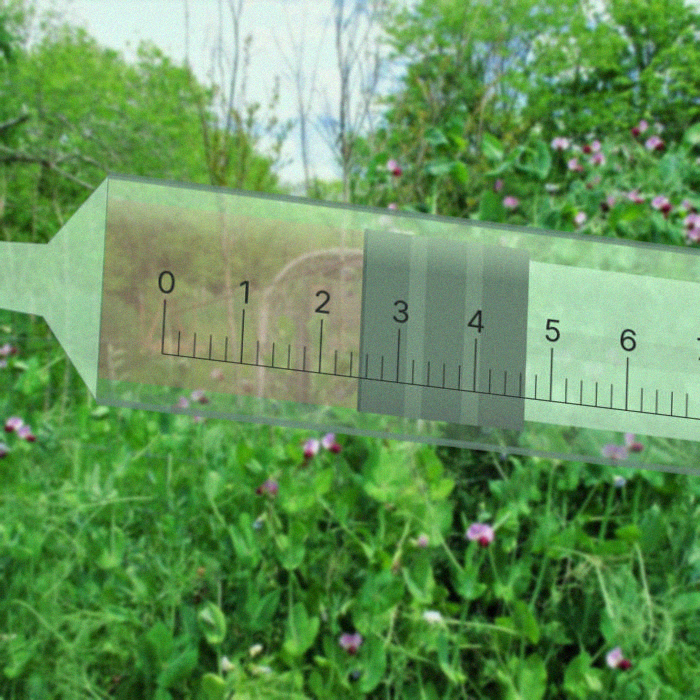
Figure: 2.5 mL
